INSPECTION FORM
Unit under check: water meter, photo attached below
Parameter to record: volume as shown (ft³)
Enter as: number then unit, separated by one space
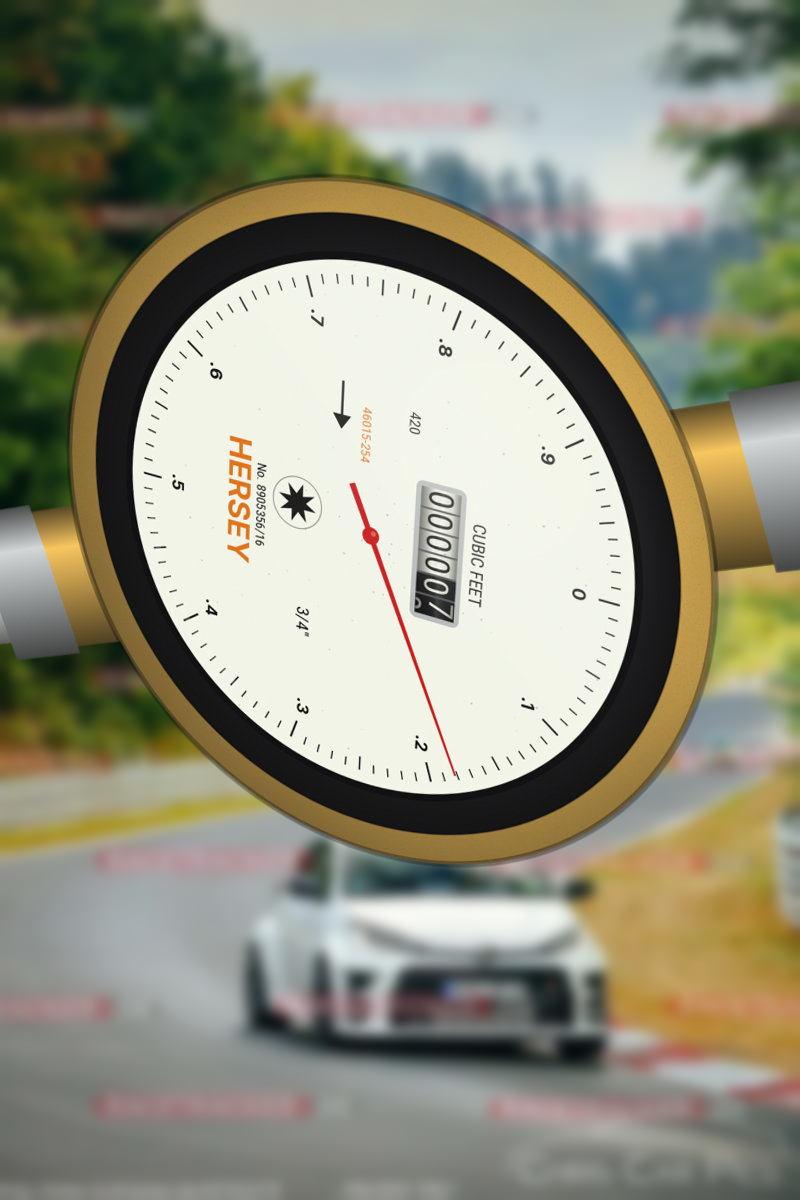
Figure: 7.18 ft³
